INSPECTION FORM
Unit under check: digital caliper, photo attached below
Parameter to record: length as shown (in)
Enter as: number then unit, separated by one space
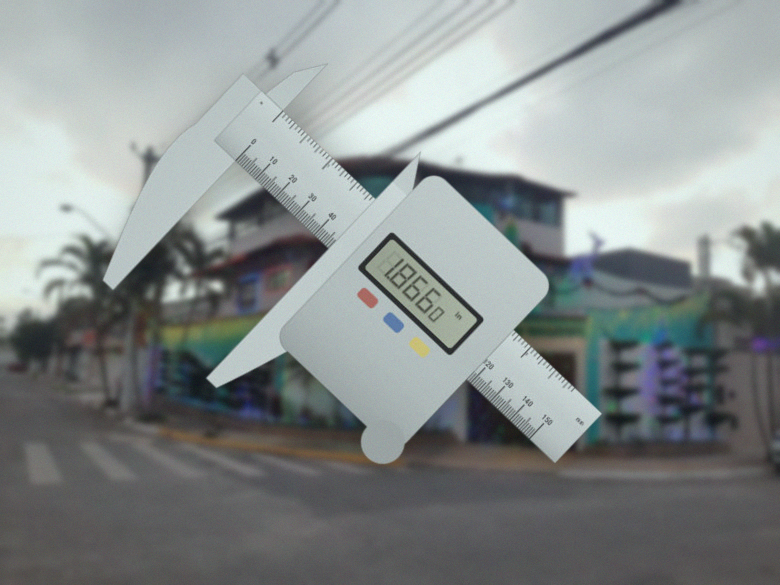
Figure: 1.8660 in
